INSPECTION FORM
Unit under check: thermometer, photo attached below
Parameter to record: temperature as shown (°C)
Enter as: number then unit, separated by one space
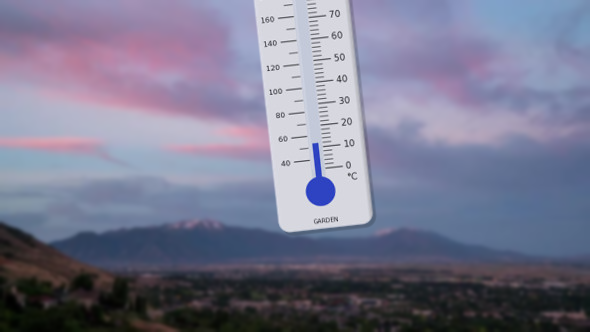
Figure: 12 °C
